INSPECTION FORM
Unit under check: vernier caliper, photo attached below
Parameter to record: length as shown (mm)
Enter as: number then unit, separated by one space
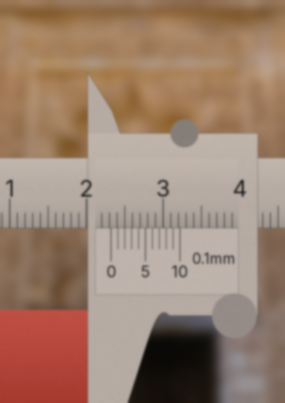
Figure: 23.2 mm
